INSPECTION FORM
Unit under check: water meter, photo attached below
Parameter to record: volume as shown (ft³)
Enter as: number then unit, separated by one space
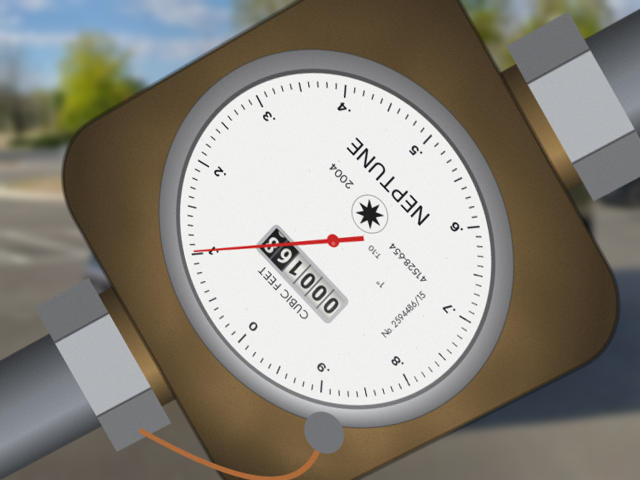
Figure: 168.10 ft³
